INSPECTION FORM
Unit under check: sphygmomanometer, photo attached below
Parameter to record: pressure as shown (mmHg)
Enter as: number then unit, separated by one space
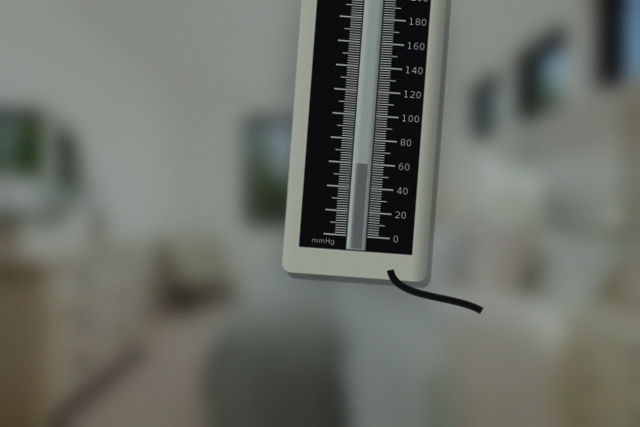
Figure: 60 mmHg
